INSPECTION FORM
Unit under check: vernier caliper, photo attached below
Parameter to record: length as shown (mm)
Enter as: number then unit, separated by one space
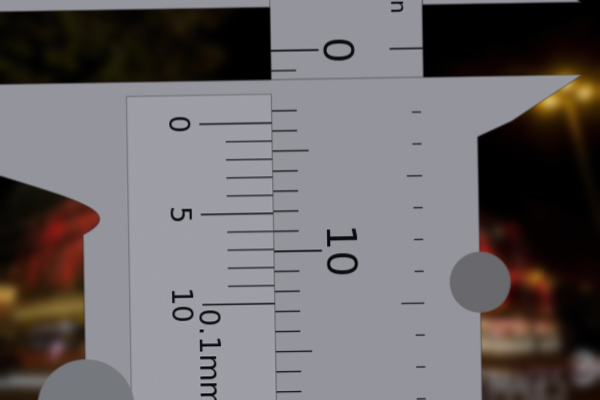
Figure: 3.6 mm
